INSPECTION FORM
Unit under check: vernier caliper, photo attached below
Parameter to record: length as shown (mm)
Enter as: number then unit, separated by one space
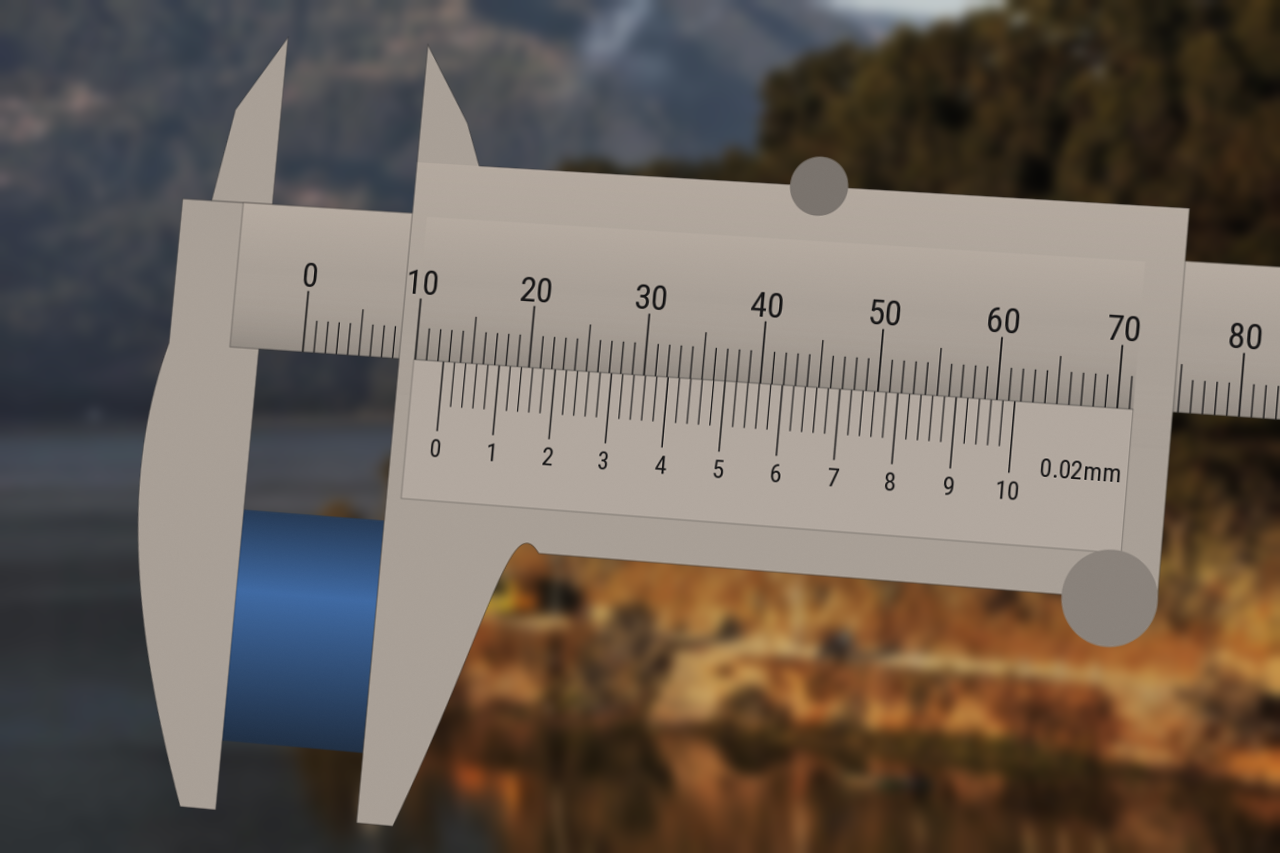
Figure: 12.5 mm
